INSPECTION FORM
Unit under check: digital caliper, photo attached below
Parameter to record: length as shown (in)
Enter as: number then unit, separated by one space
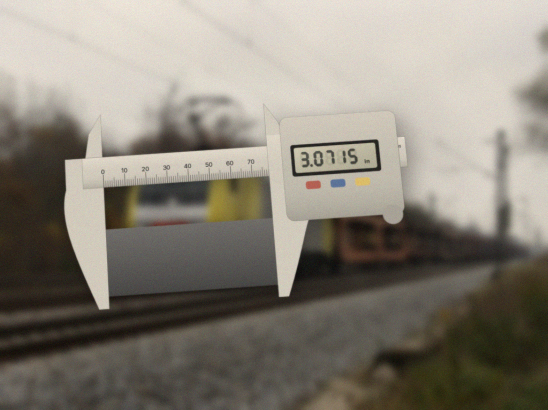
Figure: 3.0715 in
